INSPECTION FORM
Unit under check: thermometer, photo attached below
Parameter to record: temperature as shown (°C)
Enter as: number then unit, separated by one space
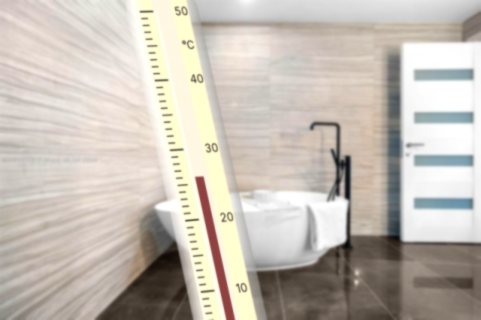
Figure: 26 °C
